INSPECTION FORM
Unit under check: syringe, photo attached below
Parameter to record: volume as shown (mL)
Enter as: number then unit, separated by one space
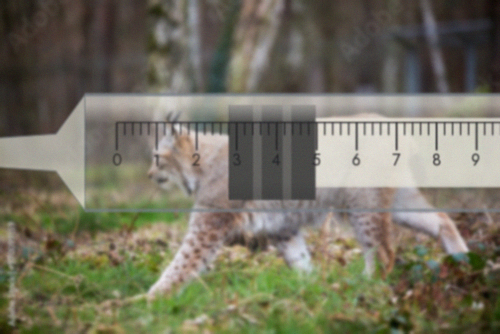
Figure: 2.8 mL
